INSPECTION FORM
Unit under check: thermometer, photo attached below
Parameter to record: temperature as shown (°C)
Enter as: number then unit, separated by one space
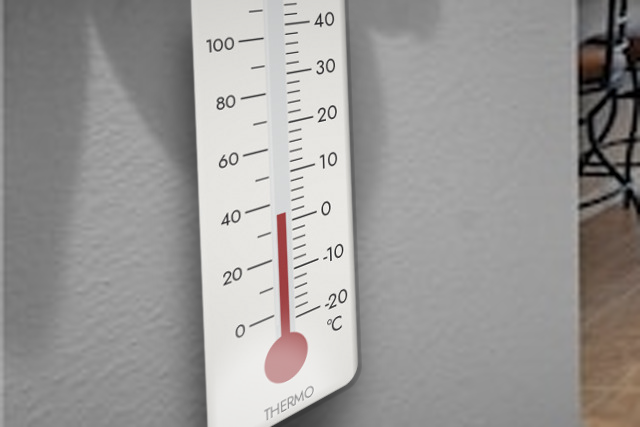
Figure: 2 °C
